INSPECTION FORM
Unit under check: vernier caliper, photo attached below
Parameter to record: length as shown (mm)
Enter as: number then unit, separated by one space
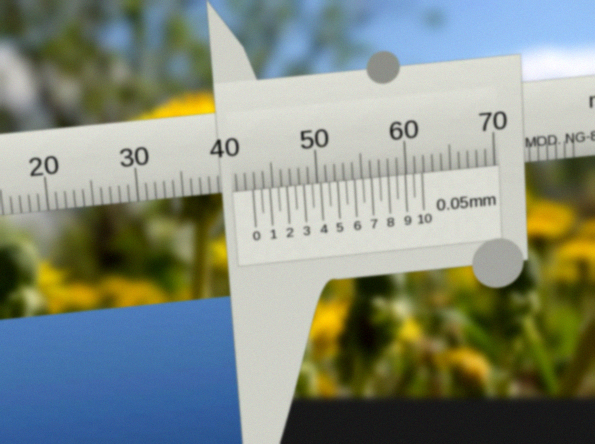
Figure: 42.8 mm
